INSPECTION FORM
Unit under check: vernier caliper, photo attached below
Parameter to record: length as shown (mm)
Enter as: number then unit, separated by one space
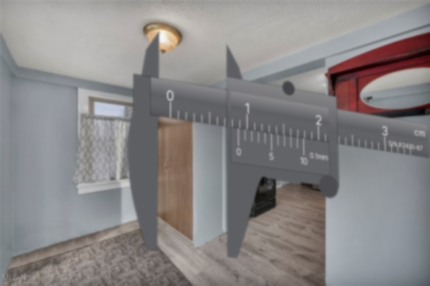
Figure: 8.8 mm
